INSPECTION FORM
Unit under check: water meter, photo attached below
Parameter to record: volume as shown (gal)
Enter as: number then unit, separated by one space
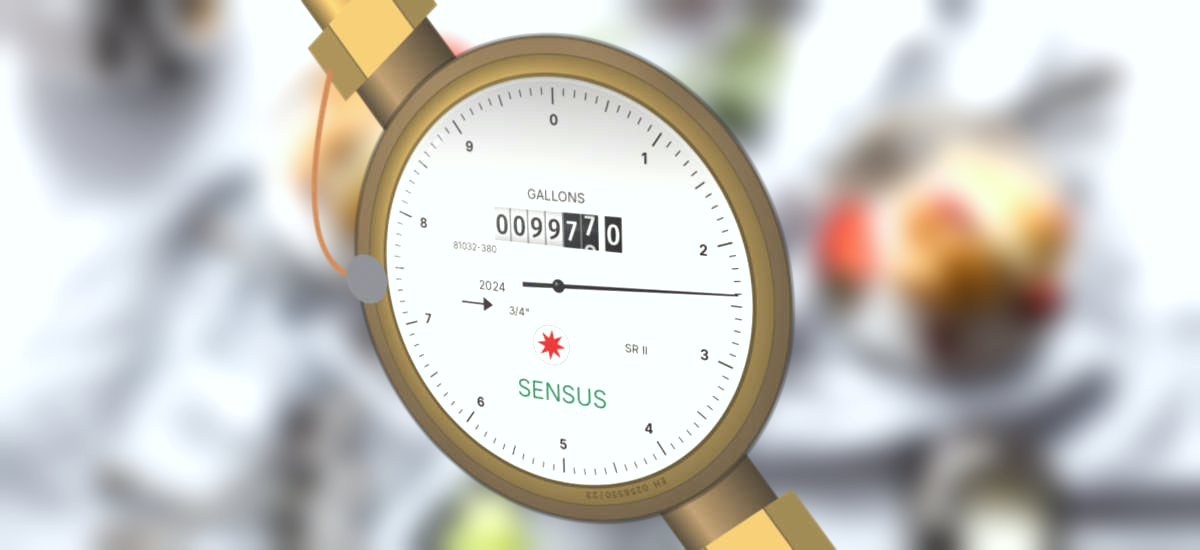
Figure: 99772.4 gal
